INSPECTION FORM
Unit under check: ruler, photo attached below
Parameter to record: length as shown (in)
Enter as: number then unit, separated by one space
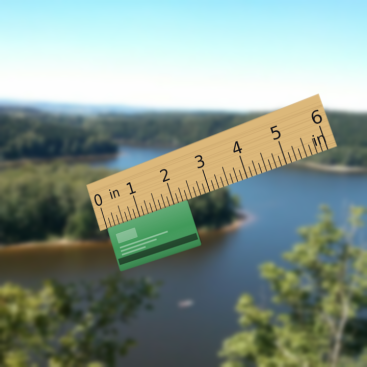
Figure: 2.375 in
